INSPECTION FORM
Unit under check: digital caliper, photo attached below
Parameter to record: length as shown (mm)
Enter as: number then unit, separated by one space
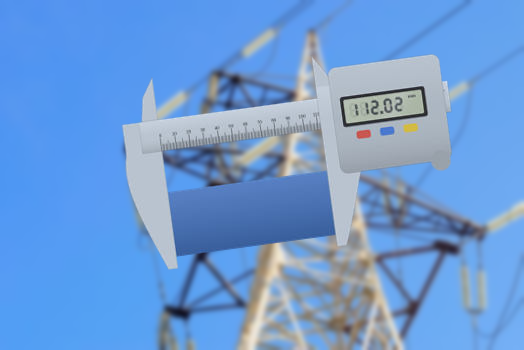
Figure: 112.02 mm
